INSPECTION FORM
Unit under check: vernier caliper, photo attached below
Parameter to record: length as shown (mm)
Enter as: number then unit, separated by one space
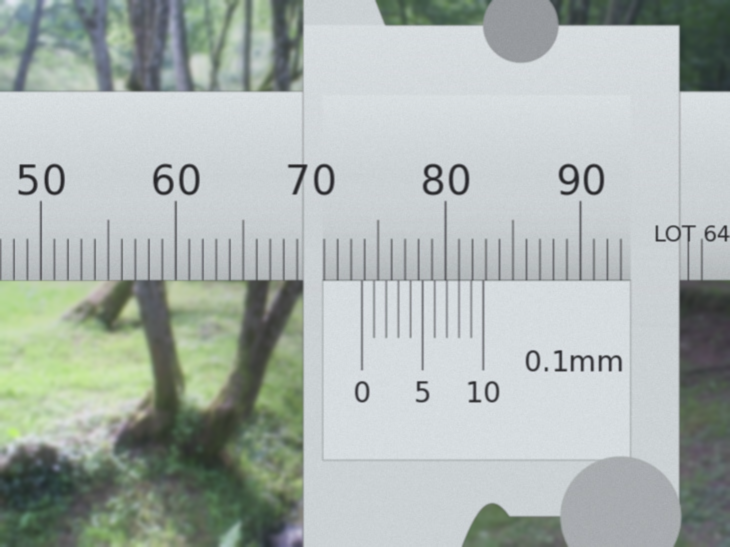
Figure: 73.8 mm
